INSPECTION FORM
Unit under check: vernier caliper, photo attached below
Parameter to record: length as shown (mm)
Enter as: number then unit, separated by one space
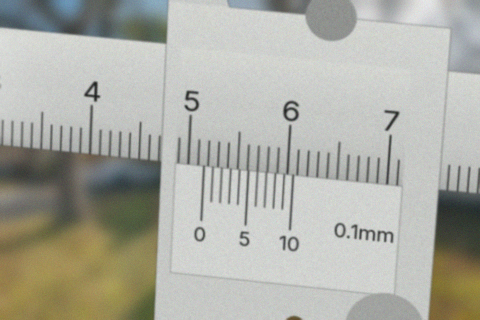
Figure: 51.6 mm
